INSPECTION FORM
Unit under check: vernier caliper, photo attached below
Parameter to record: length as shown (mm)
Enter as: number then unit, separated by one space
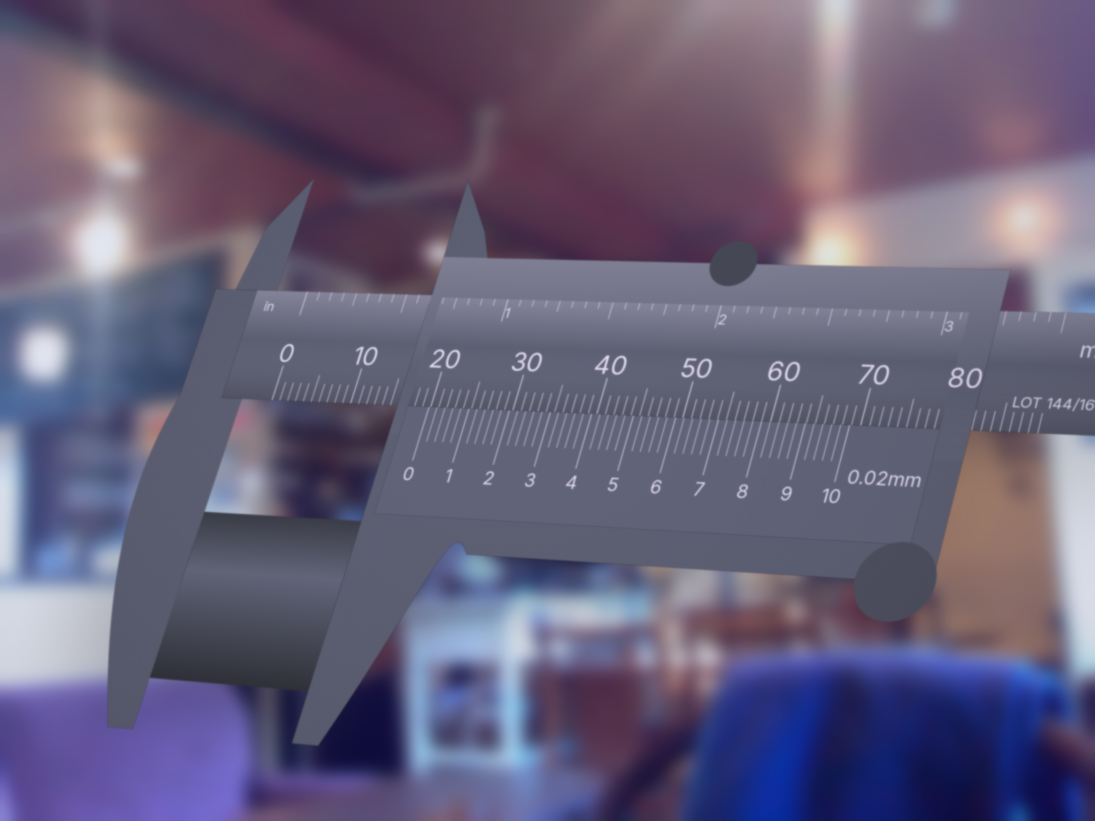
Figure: 19.8 mm
